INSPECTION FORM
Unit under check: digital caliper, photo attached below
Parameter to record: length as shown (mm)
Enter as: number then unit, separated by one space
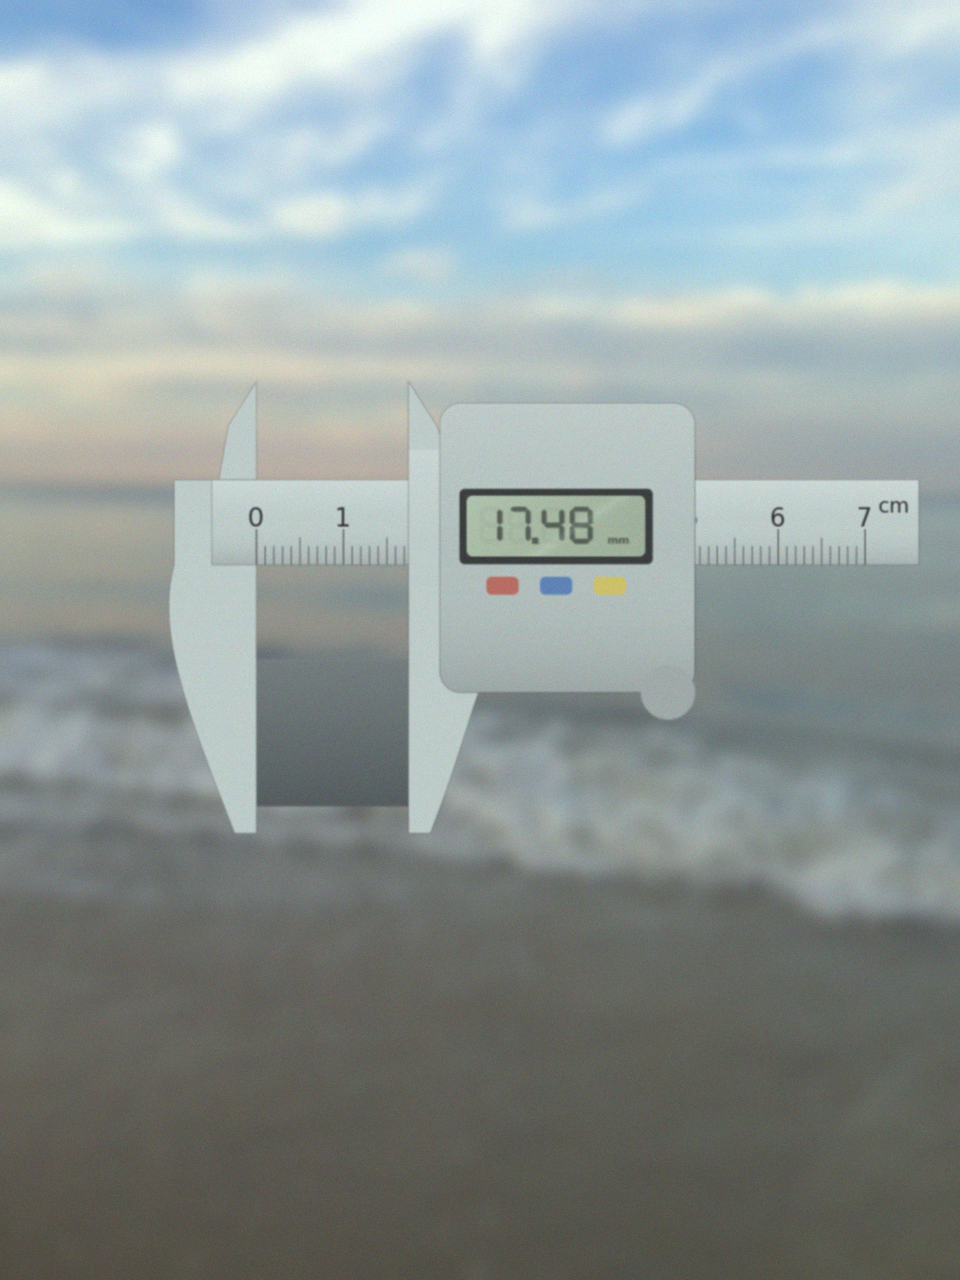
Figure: 17.48 mm
